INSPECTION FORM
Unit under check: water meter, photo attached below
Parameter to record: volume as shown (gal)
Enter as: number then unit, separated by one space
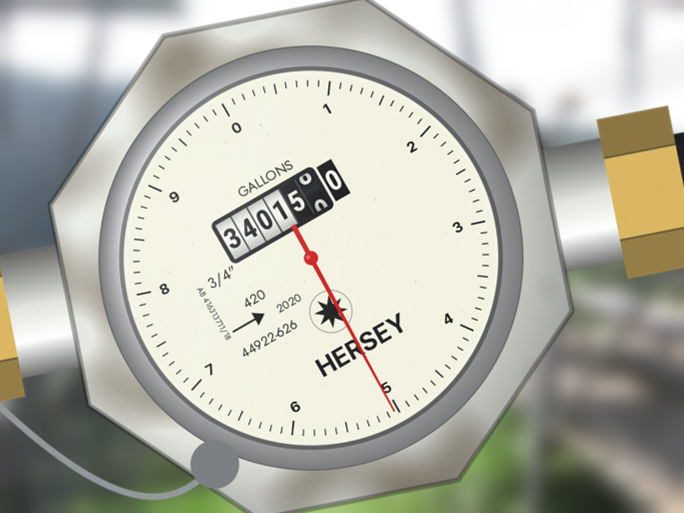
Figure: 3401585.0 gal
